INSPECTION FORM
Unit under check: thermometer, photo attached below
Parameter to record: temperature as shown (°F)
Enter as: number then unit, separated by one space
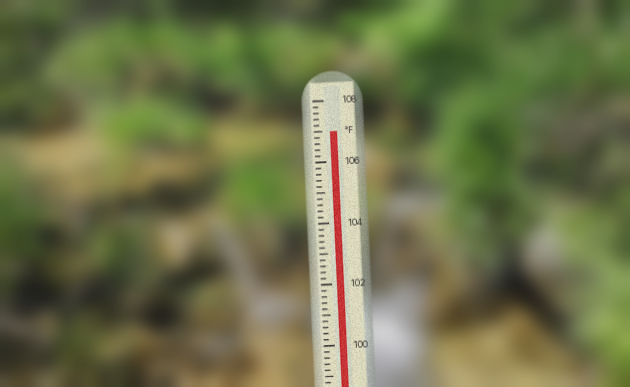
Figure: 107 °F
